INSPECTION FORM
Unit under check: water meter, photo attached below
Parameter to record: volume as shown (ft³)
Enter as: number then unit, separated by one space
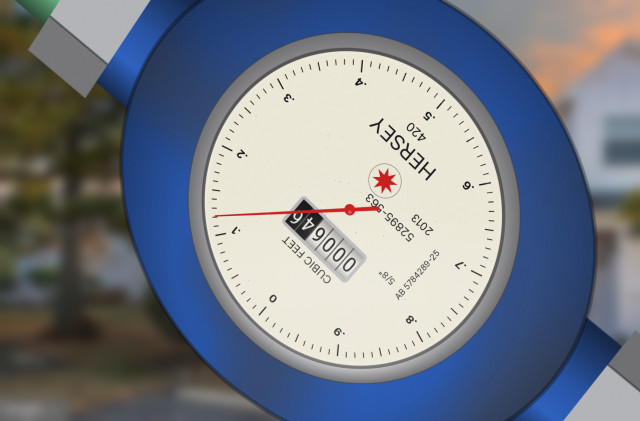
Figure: 646.12 ft³
